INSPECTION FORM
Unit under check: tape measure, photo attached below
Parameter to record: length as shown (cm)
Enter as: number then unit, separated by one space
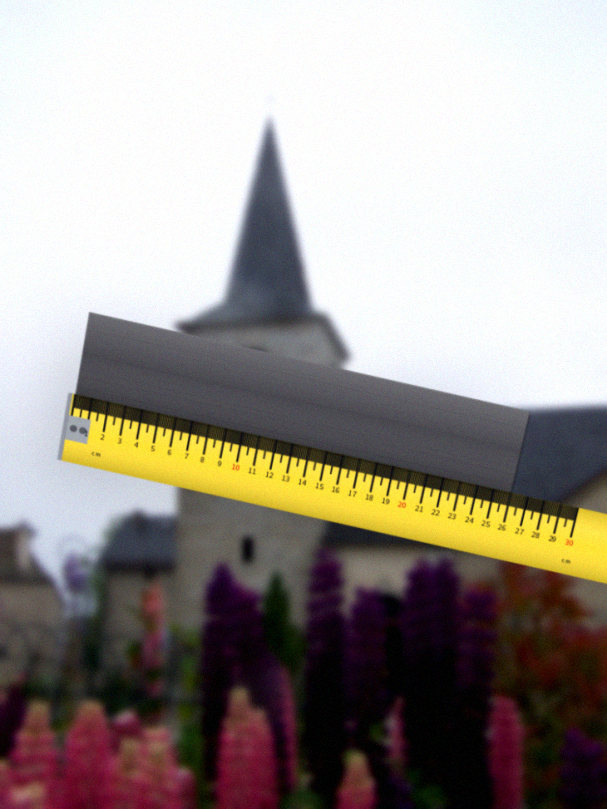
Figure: 26 cm
